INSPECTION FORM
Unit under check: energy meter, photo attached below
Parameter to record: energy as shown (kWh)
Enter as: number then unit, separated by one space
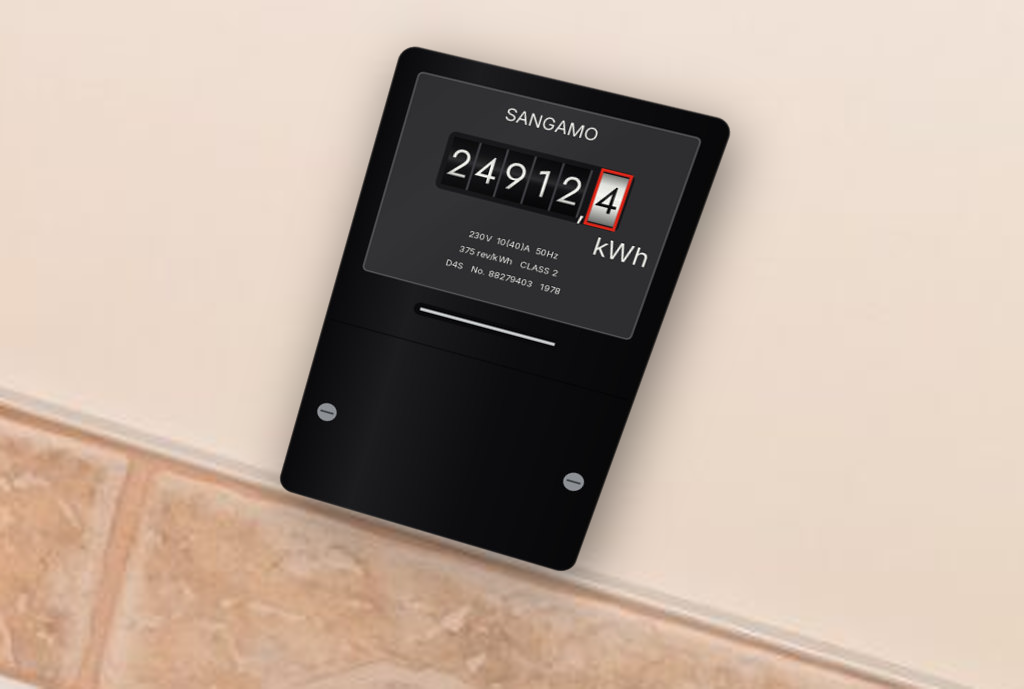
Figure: 24912.4 kWh
